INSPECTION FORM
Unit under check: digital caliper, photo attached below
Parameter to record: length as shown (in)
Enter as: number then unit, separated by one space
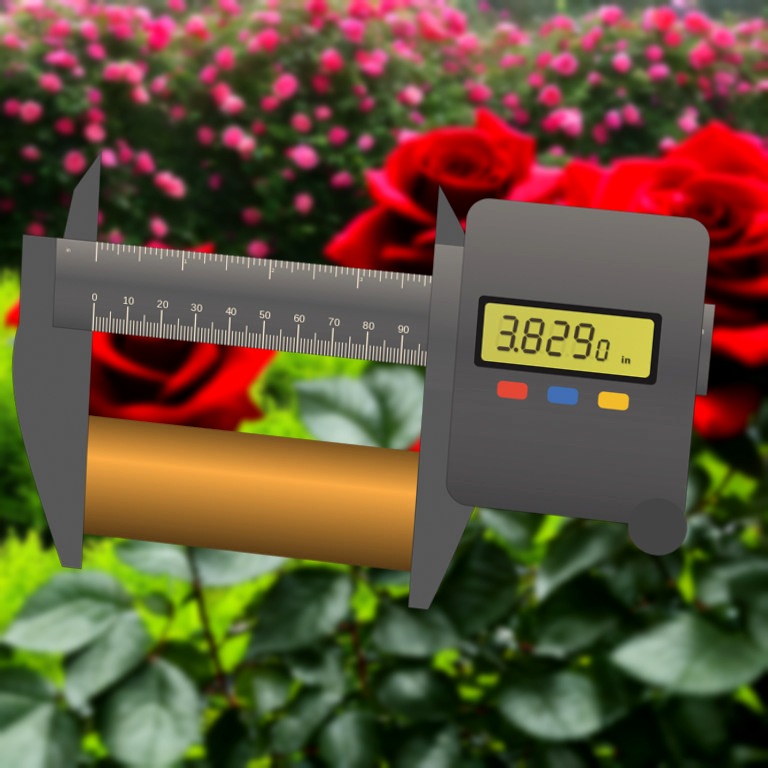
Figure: 3.8290 in
